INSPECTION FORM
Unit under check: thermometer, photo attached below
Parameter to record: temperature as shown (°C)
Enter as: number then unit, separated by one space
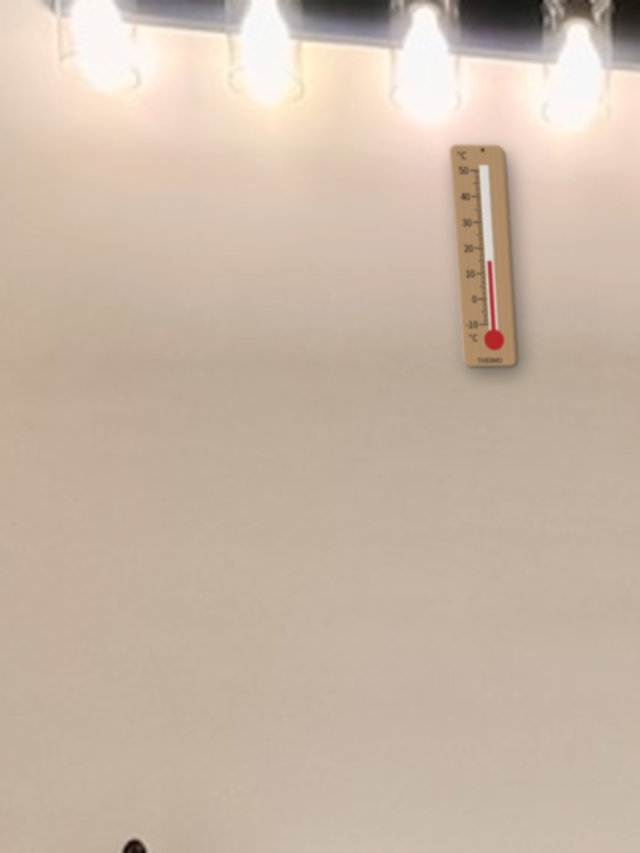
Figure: 15 °C
